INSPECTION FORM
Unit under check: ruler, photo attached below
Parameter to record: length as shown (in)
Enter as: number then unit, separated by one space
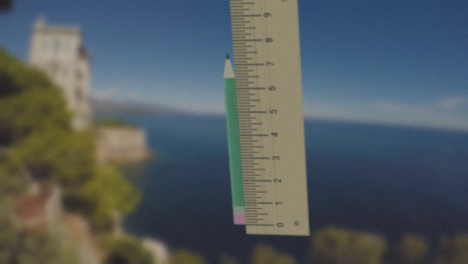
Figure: 7.5 in
